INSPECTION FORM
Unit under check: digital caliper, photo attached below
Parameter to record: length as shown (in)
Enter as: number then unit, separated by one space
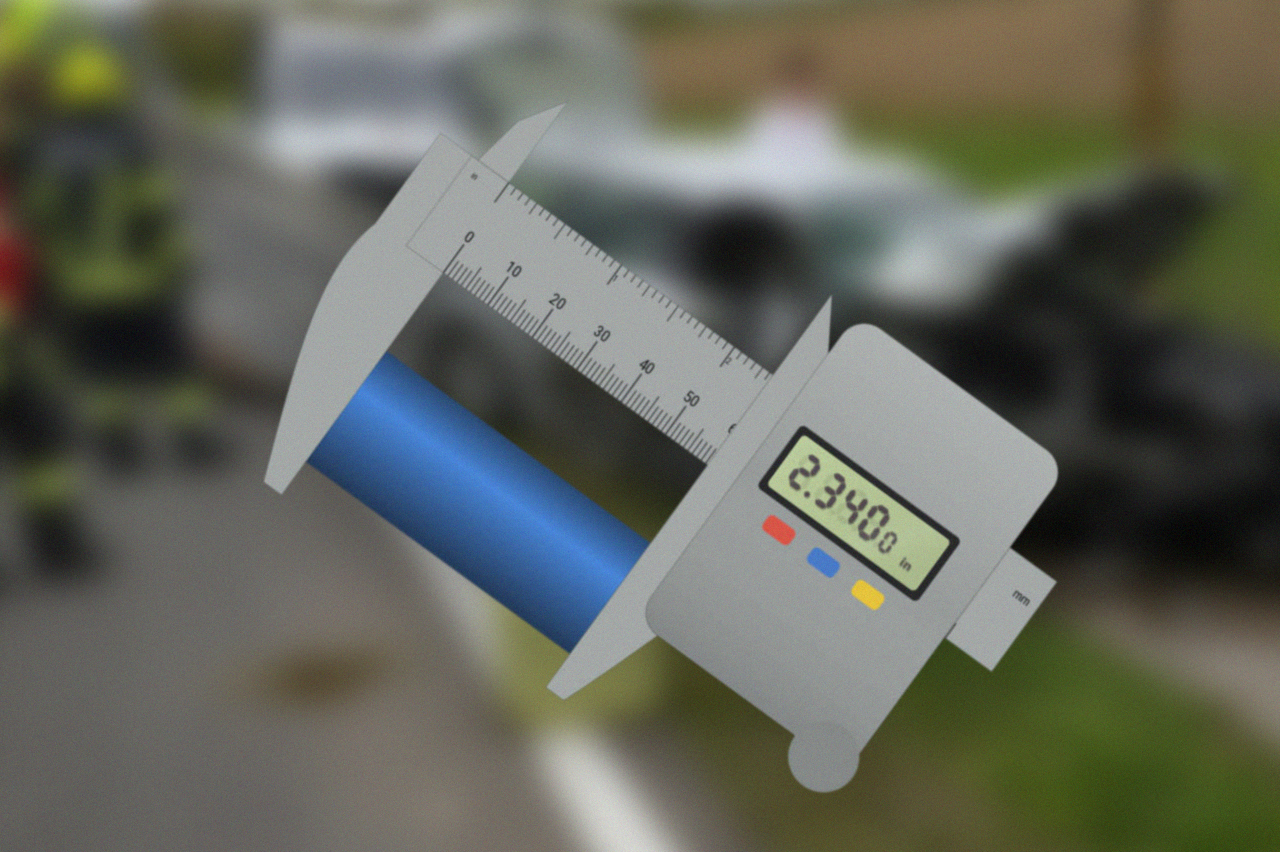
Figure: 2.3400 in
